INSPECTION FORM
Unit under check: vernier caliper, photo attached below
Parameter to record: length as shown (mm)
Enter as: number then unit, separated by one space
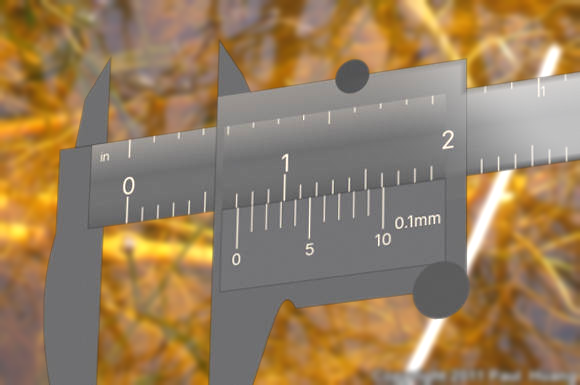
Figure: 7.1 mm
